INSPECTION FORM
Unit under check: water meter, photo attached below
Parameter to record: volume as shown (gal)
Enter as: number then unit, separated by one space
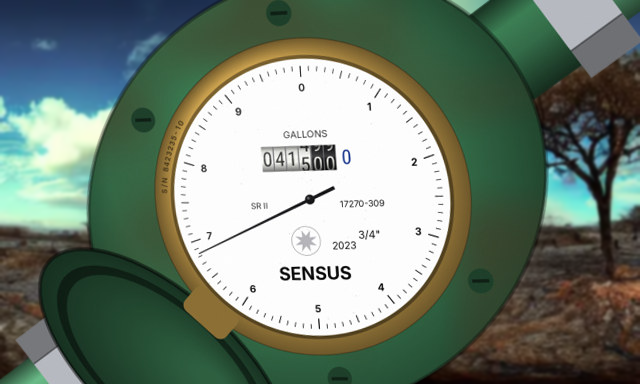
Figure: 414996.8 gal
